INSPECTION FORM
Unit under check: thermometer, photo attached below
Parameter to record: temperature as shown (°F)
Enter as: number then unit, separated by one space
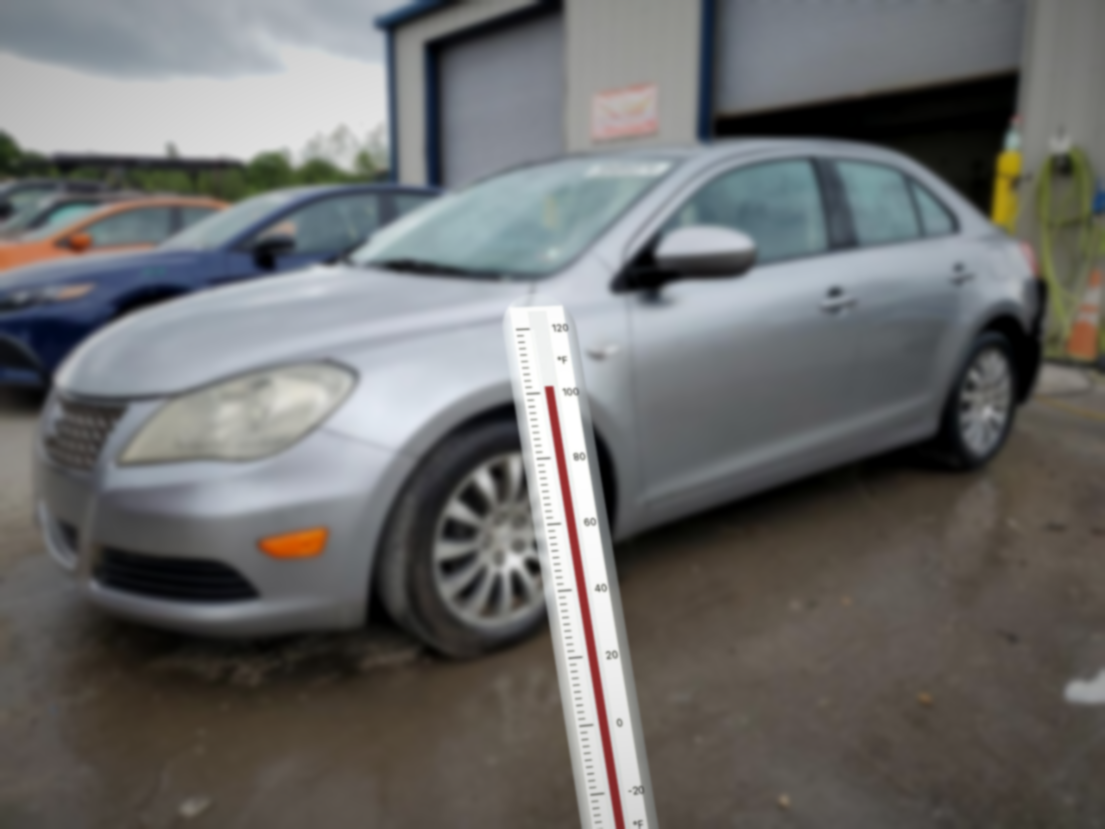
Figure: 102 °F
